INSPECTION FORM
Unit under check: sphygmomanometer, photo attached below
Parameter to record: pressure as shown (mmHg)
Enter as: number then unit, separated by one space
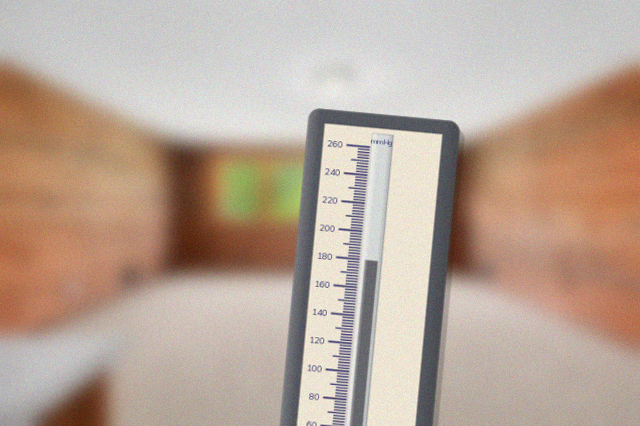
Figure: 180 mmHg
